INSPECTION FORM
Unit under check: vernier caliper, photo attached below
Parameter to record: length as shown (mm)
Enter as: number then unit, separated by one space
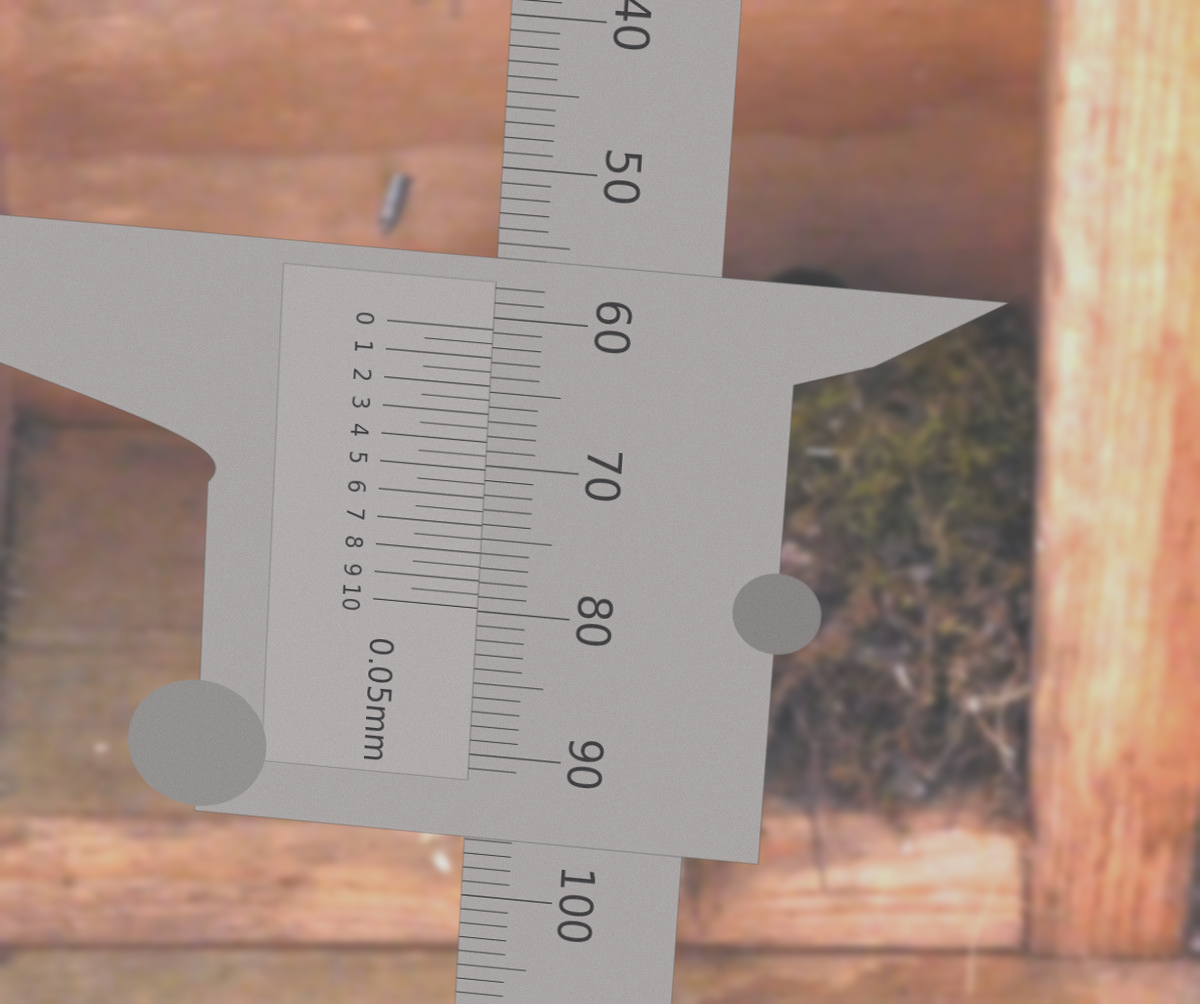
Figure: 60.8 mm
